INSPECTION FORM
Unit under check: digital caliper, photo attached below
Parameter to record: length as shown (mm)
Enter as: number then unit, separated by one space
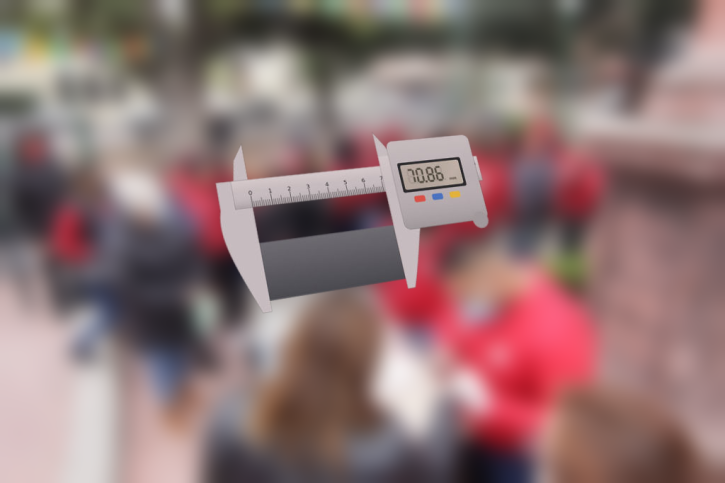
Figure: 70.86 mm
